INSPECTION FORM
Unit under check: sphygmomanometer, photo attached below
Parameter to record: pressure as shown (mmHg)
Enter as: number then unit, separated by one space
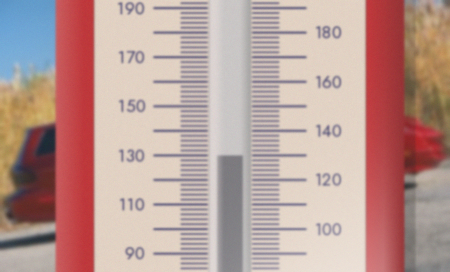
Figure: 130 mmHg
